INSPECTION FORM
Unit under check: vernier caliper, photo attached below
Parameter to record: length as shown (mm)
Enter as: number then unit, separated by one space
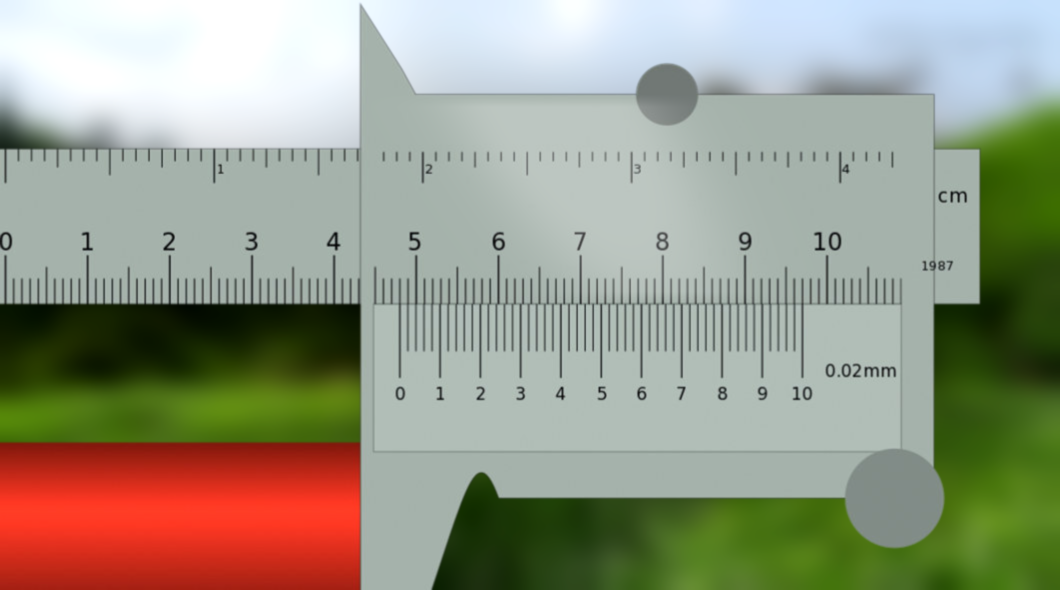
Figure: 48.0 mm
